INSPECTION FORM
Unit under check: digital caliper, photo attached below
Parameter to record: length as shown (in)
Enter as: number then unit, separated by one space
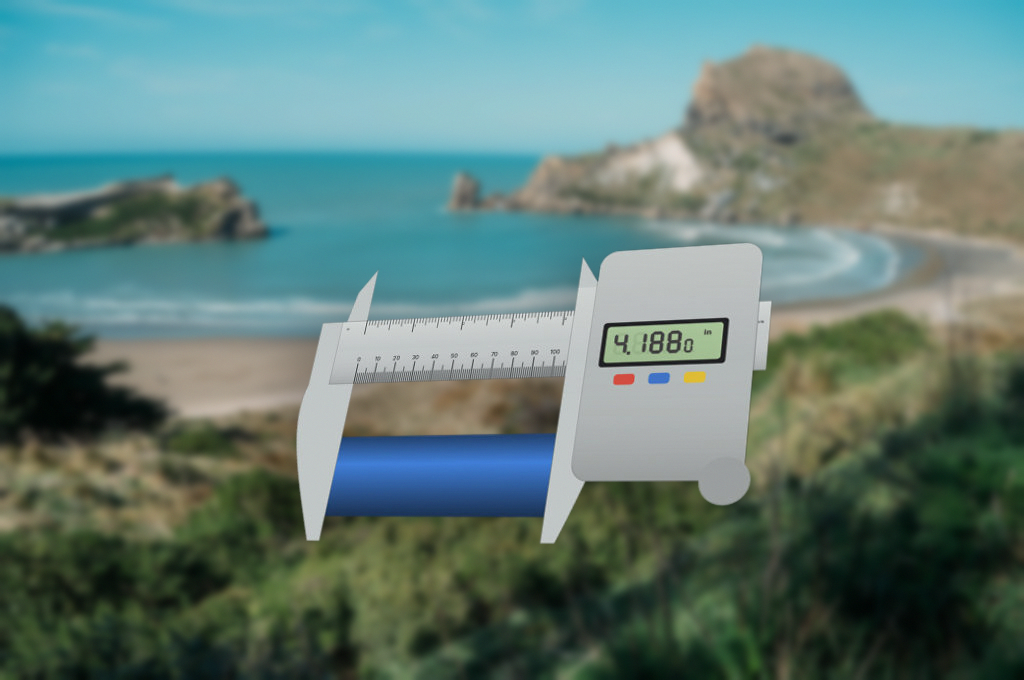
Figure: 4.1880 in
